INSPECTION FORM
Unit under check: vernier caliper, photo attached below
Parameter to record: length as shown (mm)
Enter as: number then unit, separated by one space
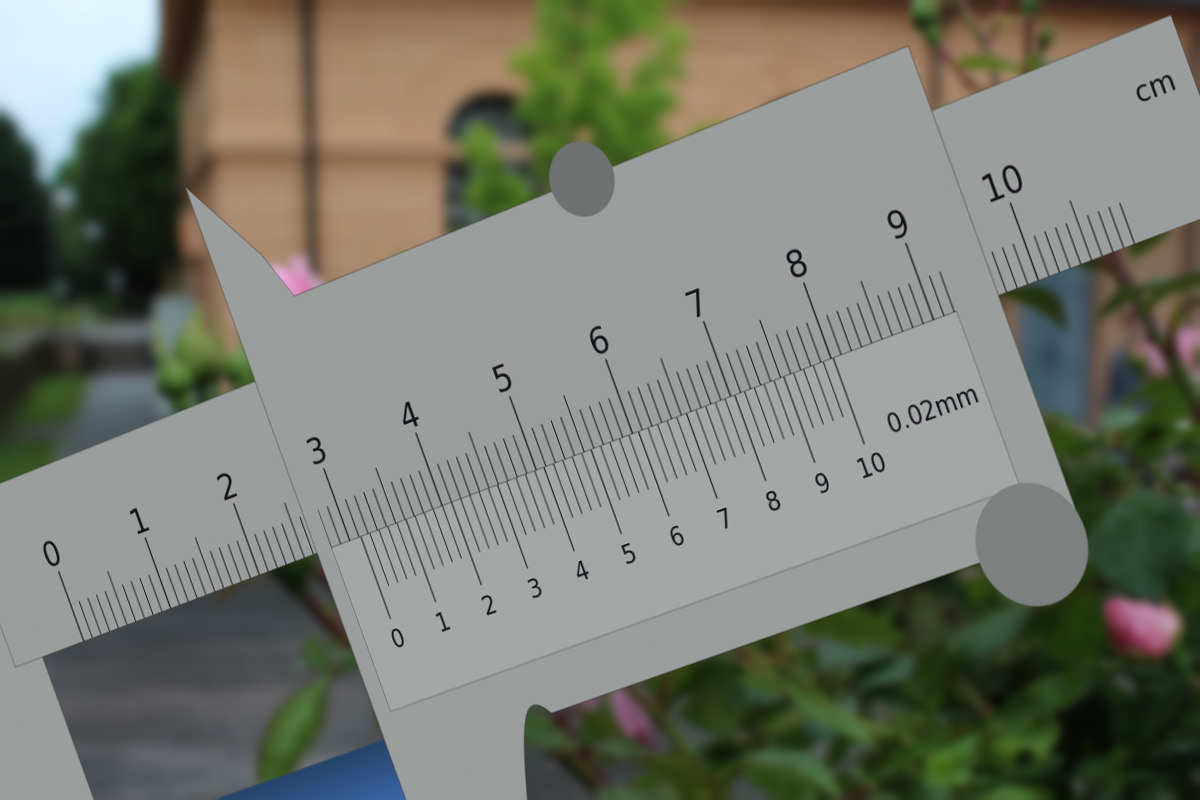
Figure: 31.2 mm
